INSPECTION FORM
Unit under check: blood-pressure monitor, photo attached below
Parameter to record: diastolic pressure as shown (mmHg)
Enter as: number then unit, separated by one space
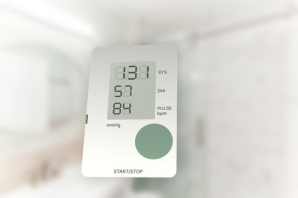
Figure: 57 mmHg
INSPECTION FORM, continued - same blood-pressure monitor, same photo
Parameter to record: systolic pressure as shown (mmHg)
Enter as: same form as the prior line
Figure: 131 mmHg
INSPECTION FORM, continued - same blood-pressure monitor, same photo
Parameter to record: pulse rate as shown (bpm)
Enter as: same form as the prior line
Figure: 84 bpm
